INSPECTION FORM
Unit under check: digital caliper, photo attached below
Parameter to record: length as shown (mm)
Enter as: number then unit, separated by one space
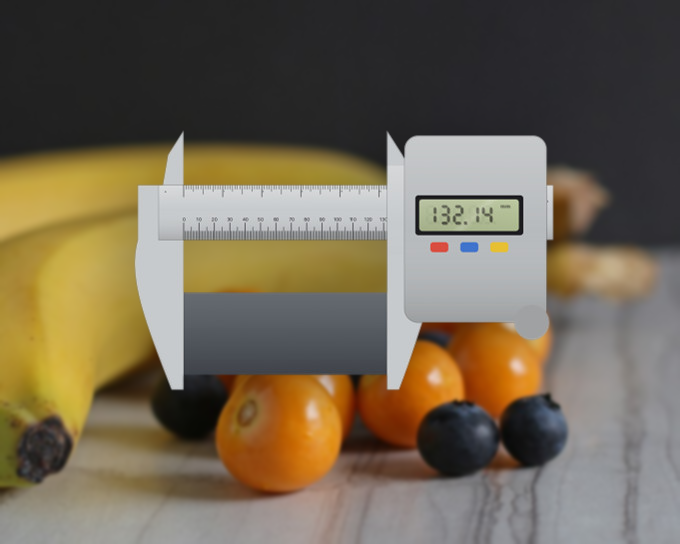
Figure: 132.14 mm
